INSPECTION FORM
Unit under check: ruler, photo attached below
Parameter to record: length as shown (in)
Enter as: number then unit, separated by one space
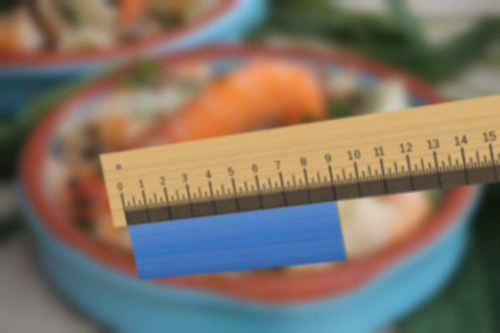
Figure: 9 in
